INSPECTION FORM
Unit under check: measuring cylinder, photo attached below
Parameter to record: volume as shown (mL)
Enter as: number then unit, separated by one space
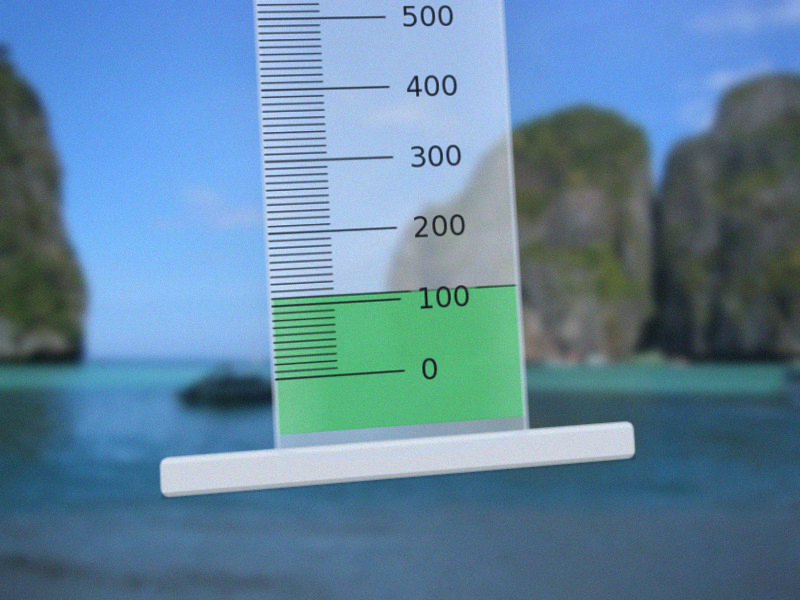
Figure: 110 mL
